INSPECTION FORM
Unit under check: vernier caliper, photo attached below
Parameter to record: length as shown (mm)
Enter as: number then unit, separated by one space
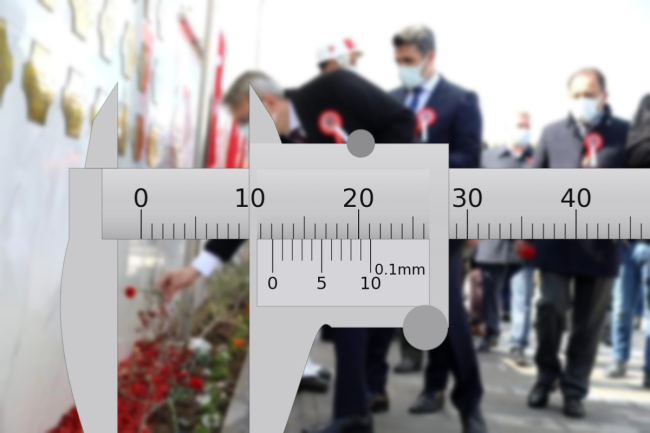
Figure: 12.1 mm
